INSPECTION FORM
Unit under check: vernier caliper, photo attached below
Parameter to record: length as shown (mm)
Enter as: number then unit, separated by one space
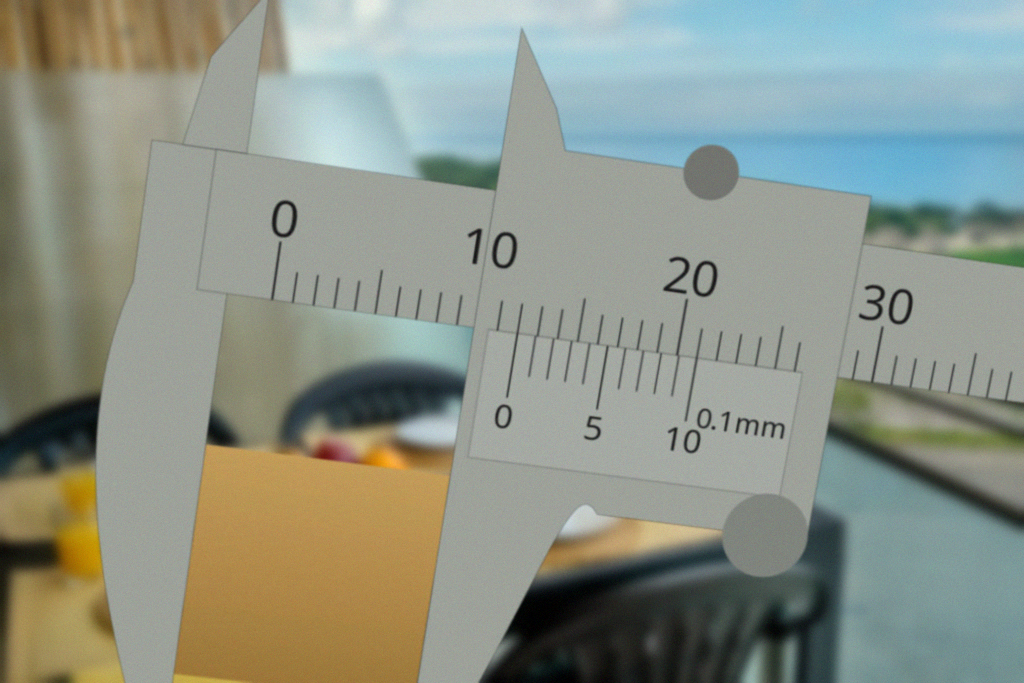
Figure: 12.0 mm
